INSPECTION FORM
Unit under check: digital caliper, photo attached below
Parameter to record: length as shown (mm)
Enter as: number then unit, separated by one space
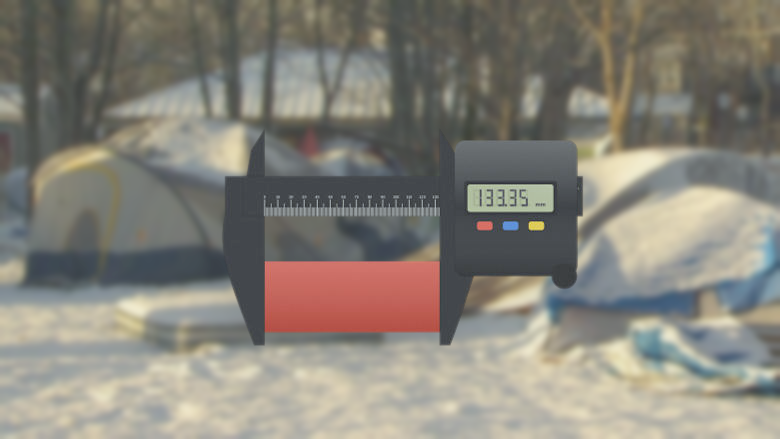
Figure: 133.35 mm
